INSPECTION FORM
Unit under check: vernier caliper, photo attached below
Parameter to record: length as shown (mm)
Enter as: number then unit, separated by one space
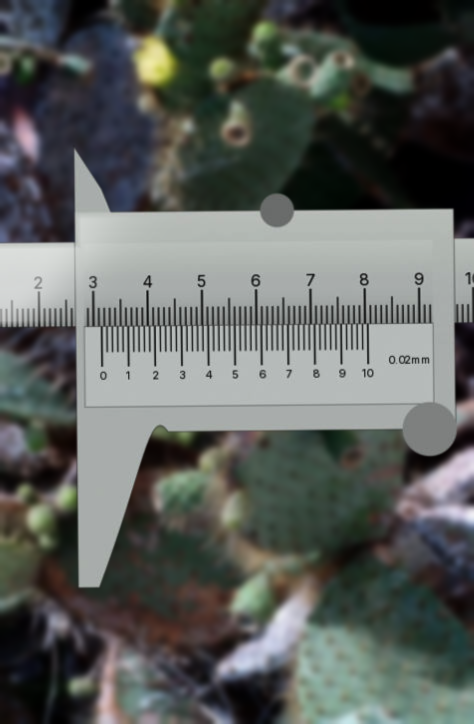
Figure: 31.5 mm
